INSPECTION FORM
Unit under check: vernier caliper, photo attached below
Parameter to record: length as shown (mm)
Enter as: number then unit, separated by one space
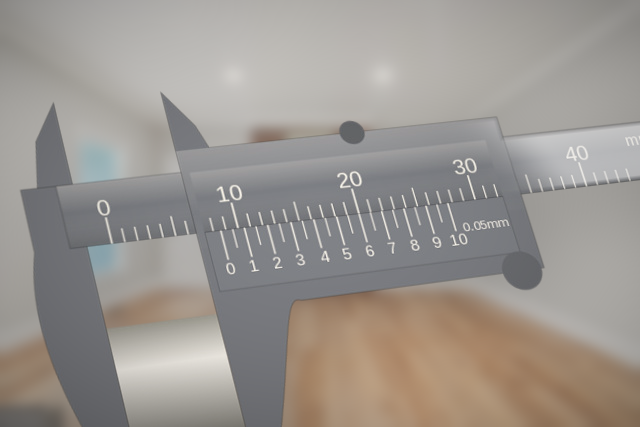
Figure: 8.6 mm
